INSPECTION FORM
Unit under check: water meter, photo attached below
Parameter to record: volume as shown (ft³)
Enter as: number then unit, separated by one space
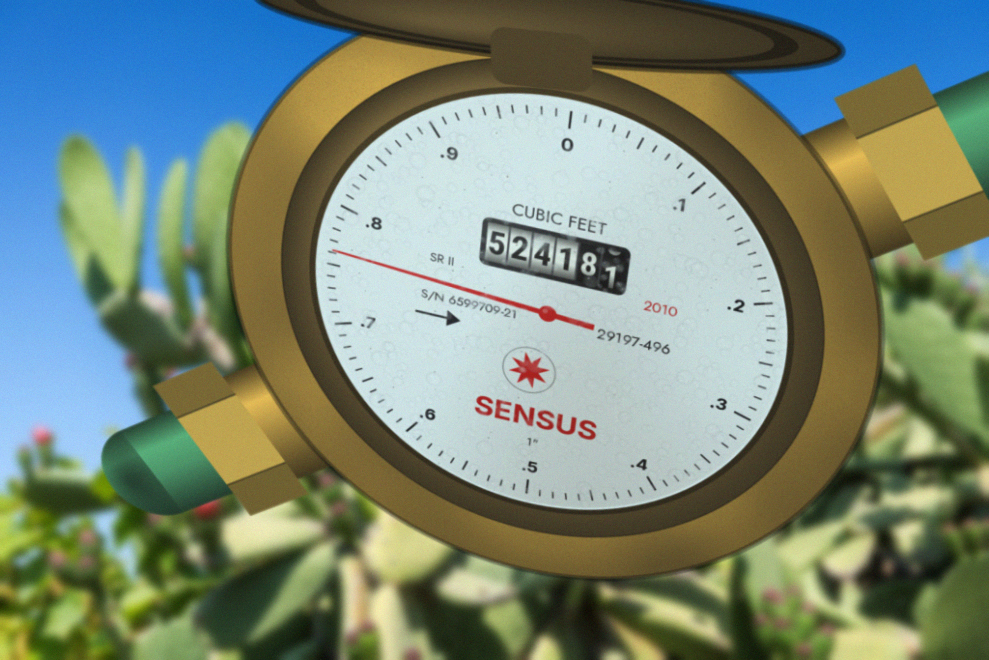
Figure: 524180.76 ft³
